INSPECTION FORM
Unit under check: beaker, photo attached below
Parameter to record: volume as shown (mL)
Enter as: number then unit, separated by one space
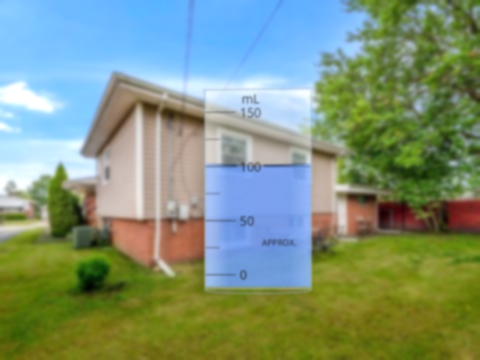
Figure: 100 mL
